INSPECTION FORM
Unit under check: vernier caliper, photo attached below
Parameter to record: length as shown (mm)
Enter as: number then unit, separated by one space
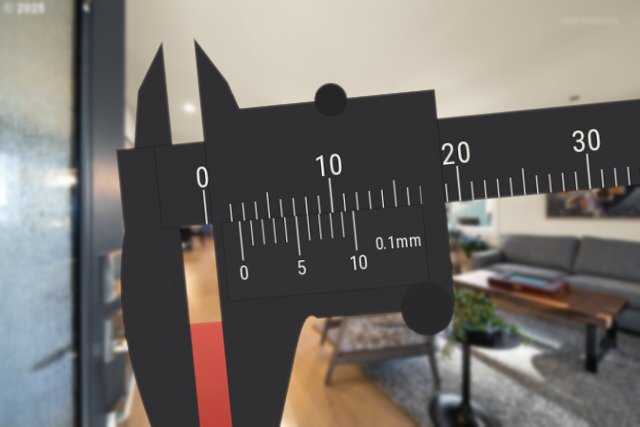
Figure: 2.6 mm
